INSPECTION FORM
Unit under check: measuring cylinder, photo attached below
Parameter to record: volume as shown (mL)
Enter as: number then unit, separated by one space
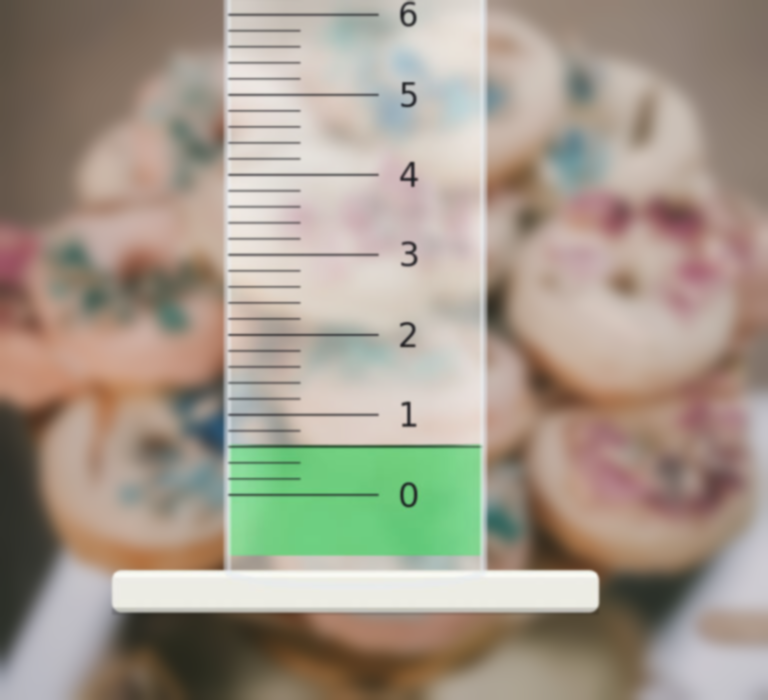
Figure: 0.6 mL
